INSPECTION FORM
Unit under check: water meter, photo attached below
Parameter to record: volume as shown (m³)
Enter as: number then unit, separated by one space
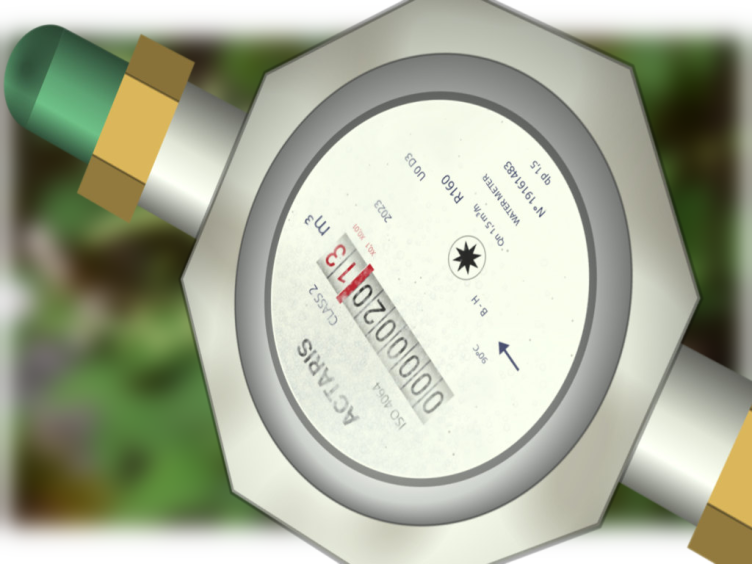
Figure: 20.13 m³
